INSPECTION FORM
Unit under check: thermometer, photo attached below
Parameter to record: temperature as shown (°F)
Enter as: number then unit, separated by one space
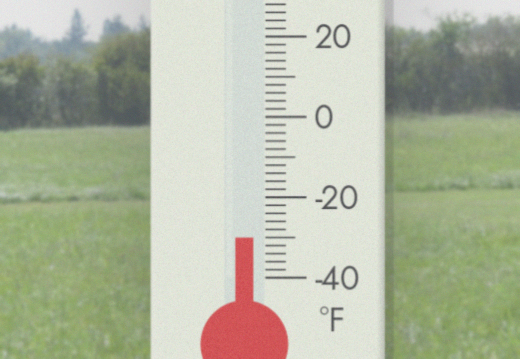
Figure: -30 °F
